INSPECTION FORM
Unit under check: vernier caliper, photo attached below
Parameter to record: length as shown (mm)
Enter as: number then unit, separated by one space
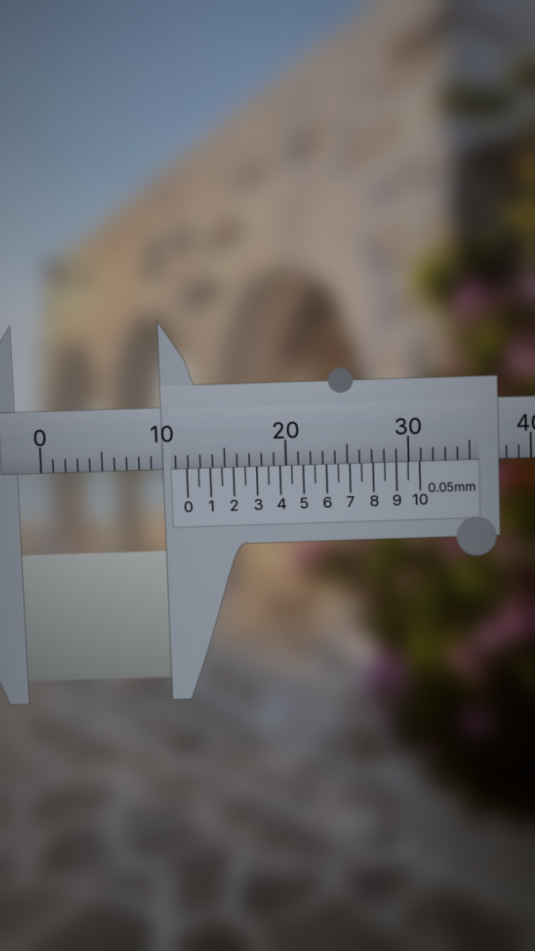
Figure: 11.9 mm
